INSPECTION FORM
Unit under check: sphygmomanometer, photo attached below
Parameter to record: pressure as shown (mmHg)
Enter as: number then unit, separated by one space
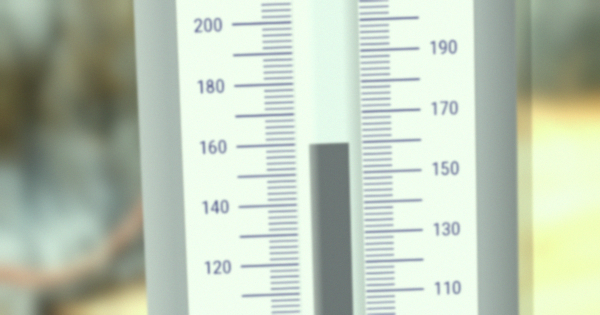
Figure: 160 mmHg
